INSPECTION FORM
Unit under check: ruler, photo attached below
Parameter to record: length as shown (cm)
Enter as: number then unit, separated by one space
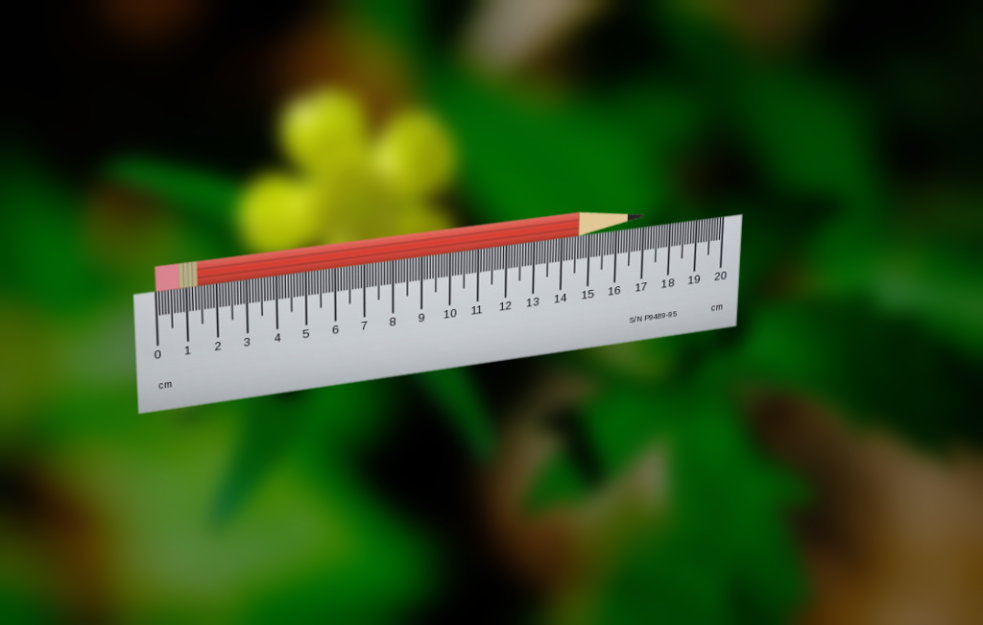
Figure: 17 cm
